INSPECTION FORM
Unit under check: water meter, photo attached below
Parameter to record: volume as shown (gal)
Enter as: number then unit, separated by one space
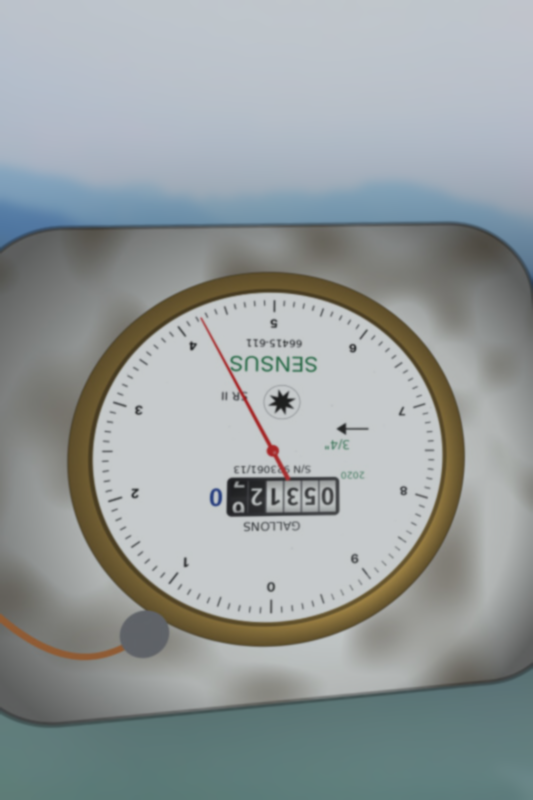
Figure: 531264.2 gal
